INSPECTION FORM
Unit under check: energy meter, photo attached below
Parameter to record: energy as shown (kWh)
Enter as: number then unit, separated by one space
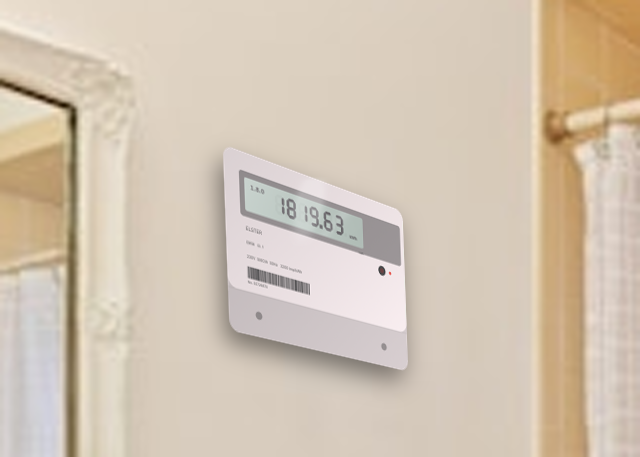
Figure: 1819.63 kWh
